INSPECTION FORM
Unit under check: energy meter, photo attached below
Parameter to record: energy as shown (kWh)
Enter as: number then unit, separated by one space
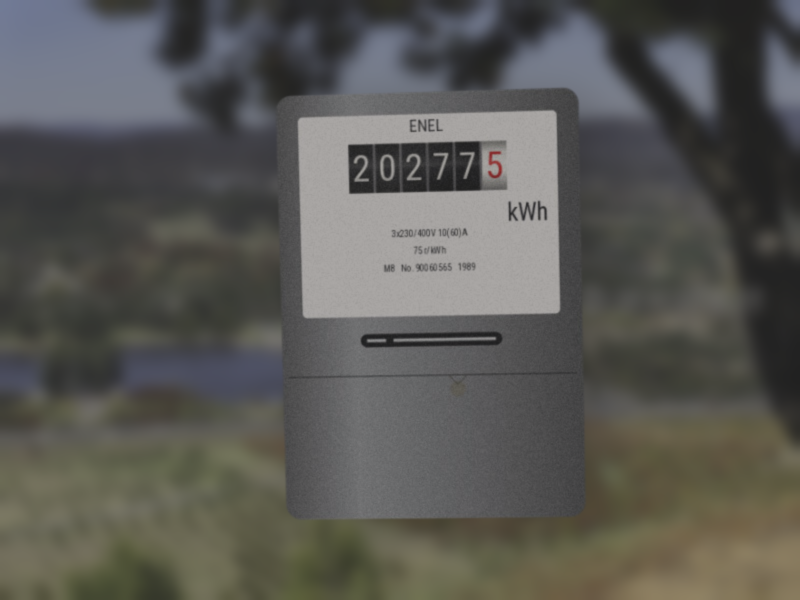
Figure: 20277.5 kWh
